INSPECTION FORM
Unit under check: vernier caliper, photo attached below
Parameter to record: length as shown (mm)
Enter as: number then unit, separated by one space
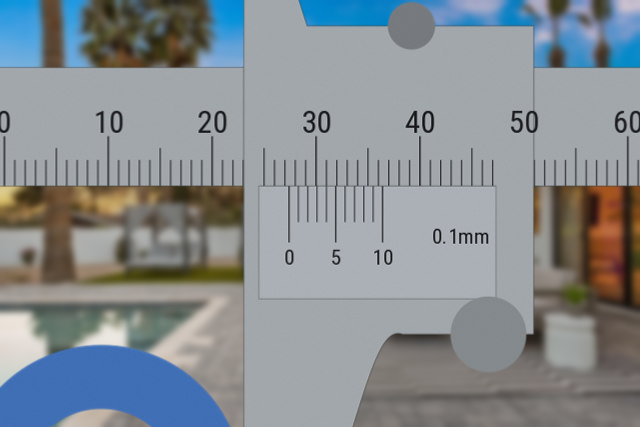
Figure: 27.4 mm
